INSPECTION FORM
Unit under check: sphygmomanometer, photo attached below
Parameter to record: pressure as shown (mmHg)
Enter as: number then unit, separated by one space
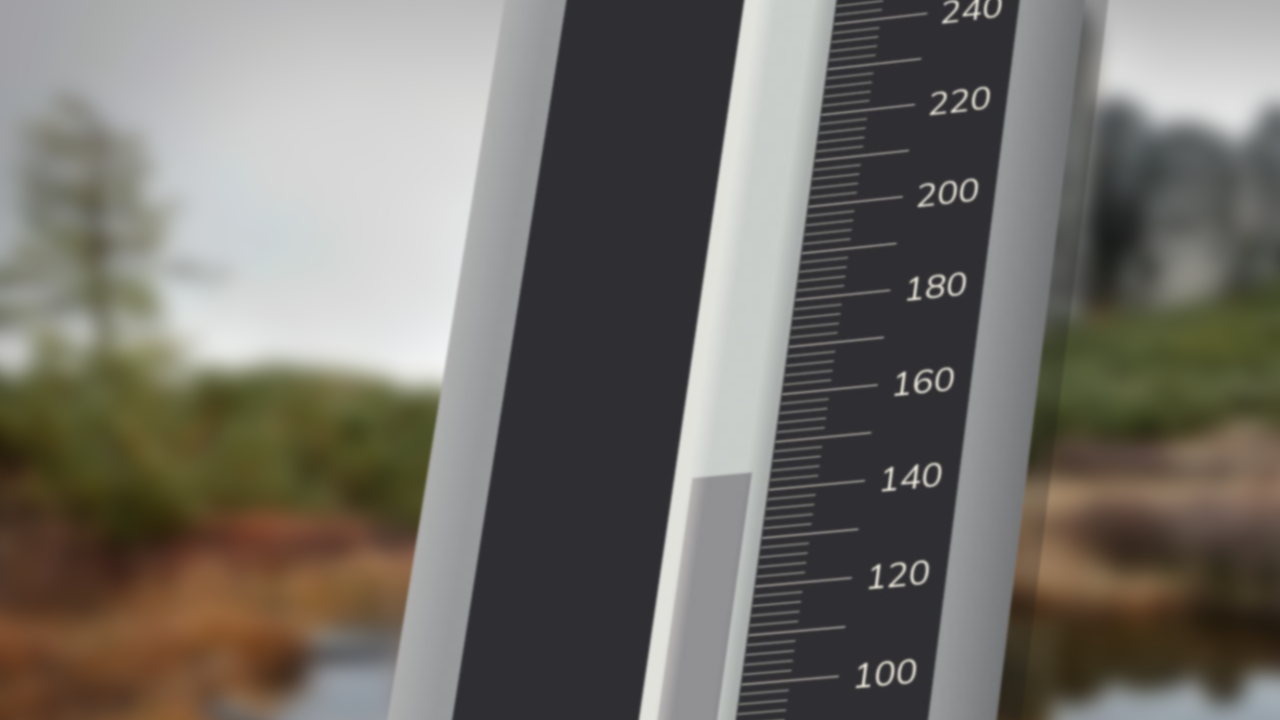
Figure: 144 mmHg
